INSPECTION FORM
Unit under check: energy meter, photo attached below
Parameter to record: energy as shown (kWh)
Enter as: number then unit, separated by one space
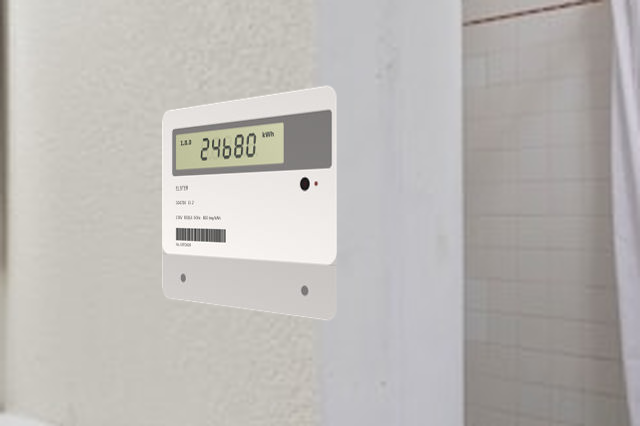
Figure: 24680 kWh
